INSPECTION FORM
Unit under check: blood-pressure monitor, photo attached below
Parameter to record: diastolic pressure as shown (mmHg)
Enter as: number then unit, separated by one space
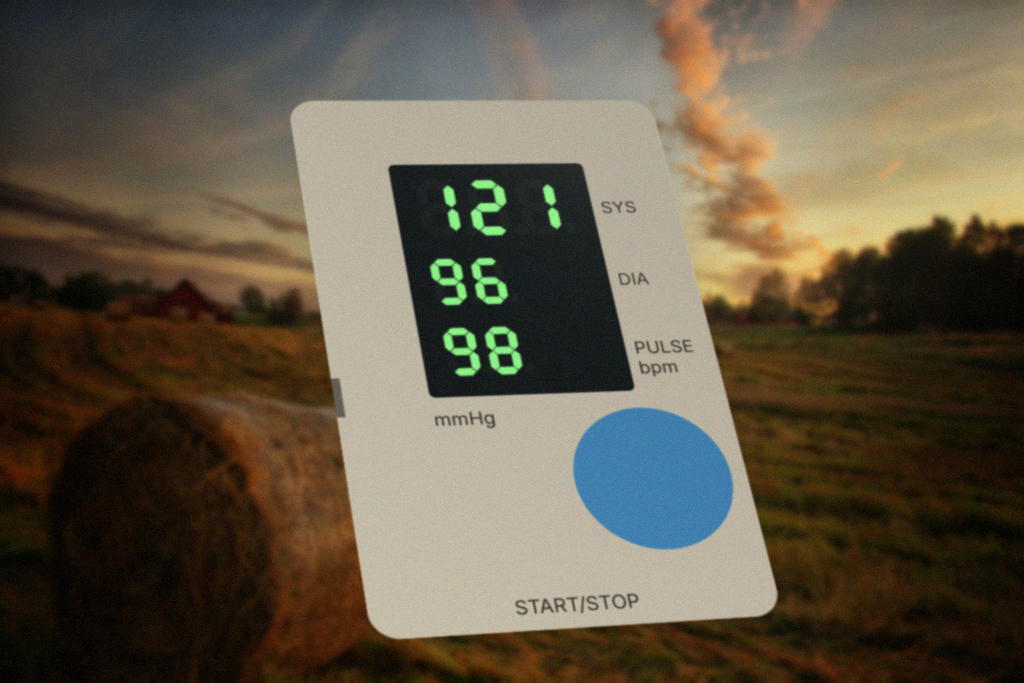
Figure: 96 mmHg
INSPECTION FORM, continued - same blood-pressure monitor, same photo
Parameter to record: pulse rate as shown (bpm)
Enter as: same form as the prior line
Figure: 98 bpm
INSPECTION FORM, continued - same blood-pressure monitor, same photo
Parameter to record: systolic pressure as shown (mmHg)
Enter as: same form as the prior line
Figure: 121 mmHg
